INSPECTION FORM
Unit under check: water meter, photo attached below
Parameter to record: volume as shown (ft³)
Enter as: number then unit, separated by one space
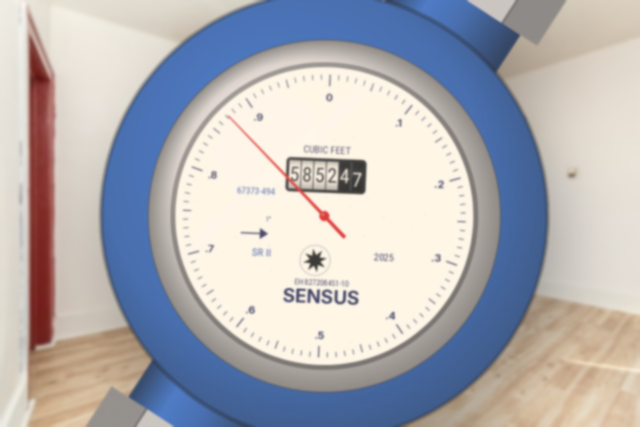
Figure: 585246.87 ft³
